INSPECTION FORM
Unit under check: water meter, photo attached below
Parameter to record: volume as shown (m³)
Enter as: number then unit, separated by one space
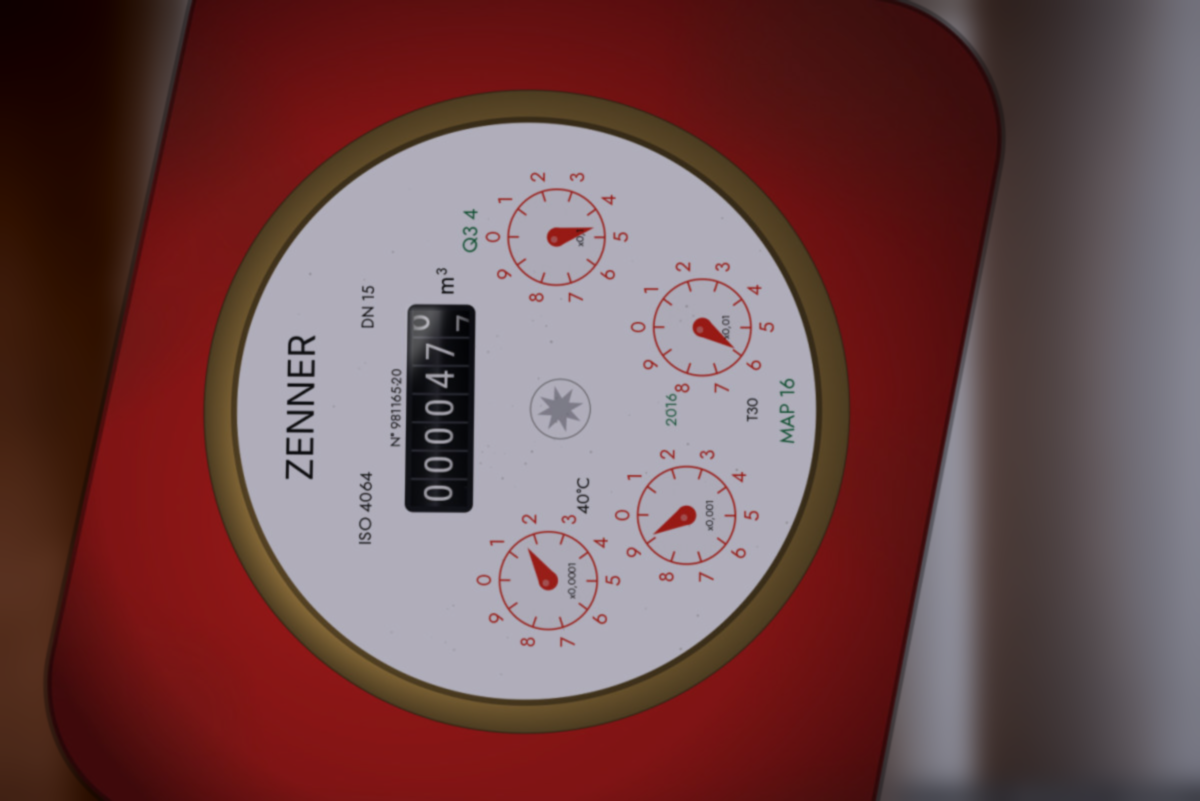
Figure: 476.4591 m³
